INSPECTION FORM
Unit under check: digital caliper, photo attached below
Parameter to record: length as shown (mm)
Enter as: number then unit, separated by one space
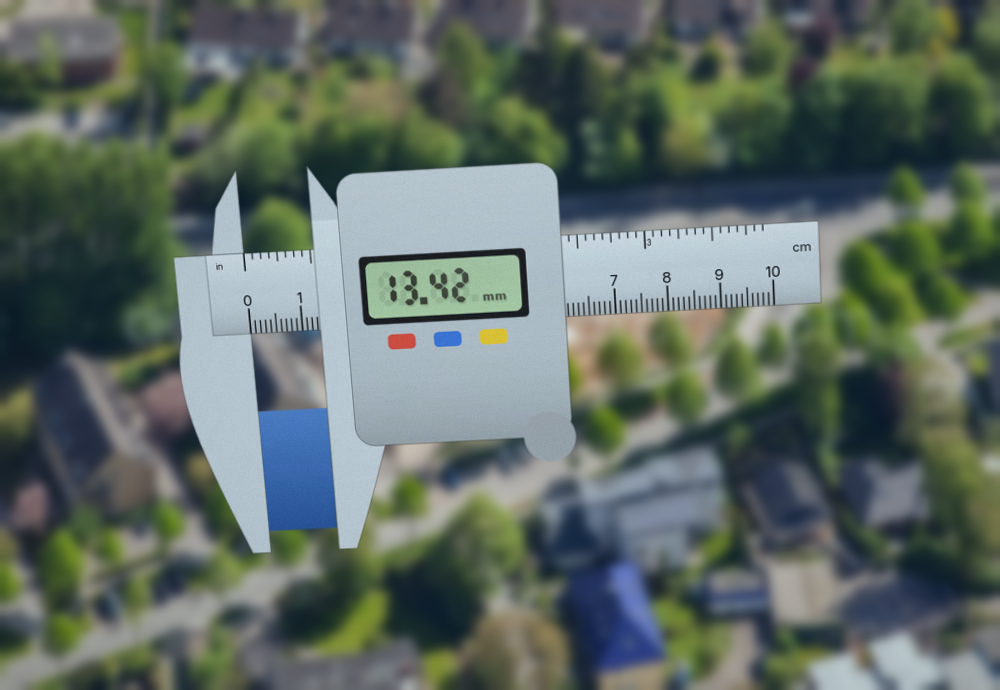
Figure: 13.42 mm
